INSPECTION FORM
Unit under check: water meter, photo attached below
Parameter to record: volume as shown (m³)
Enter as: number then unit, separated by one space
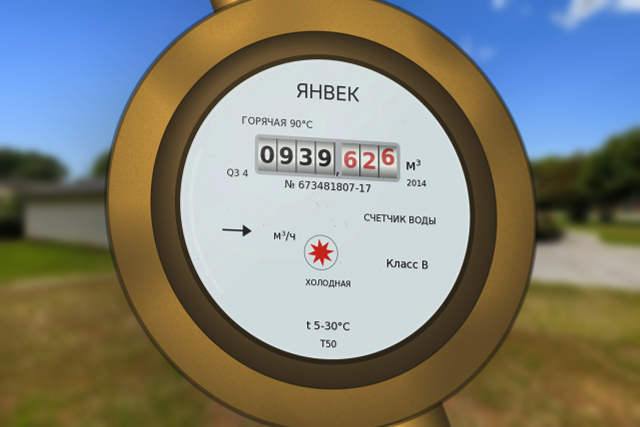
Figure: 939.626 m³
